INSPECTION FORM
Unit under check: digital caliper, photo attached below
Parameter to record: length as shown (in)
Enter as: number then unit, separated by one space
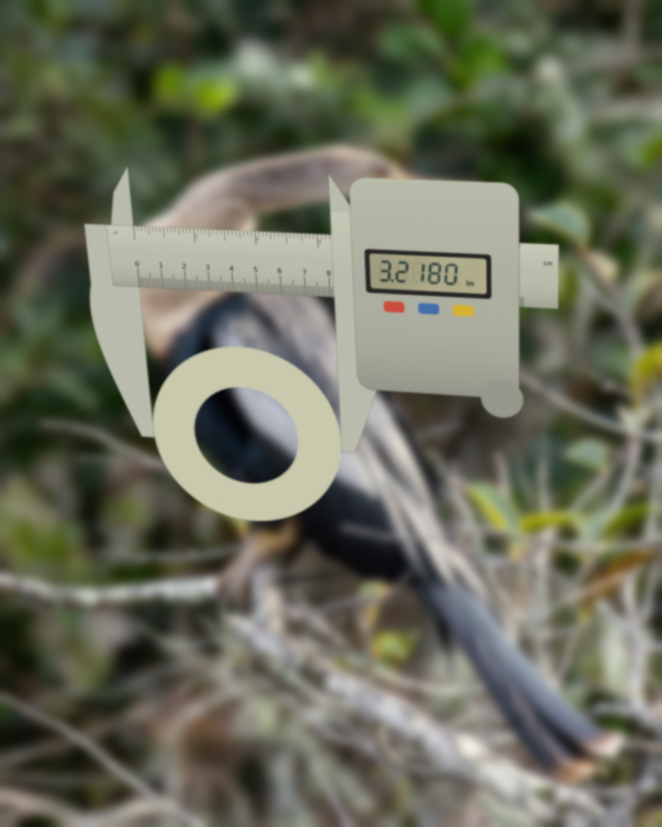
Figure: 3.2180 in
